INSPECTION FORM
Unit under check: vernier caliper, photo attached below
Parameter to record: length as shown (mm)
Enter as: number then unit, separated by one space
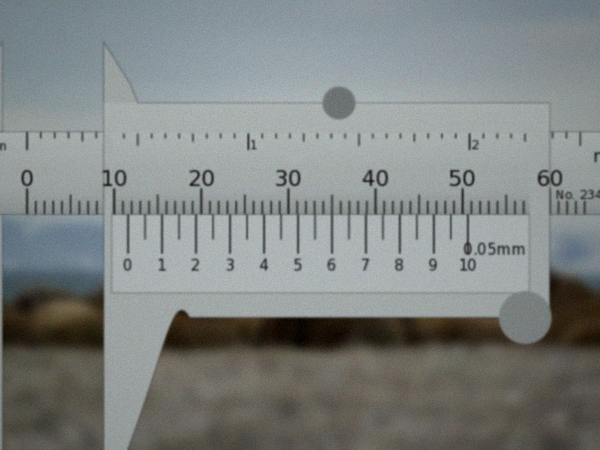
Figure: 11.6 mm
